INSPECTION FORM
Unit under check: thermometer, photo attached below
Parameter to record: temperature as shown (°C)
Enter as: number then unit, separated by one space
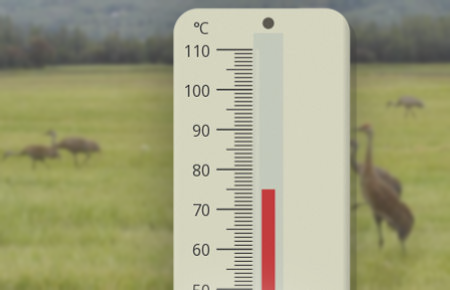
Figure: 75 °C
